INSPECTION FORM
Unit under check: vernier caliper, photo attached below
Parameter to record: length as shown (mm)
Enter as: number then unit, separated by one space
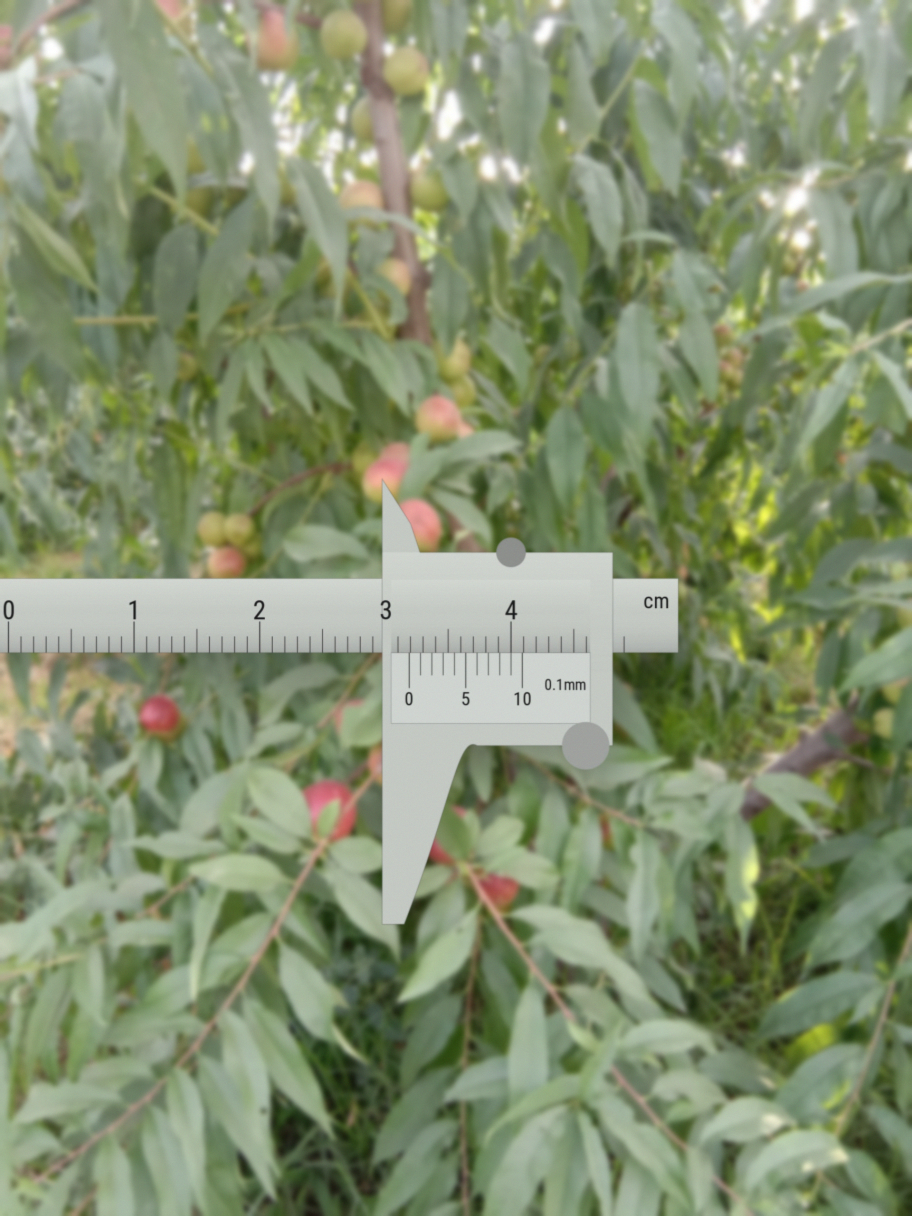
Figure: 31.9 mm
